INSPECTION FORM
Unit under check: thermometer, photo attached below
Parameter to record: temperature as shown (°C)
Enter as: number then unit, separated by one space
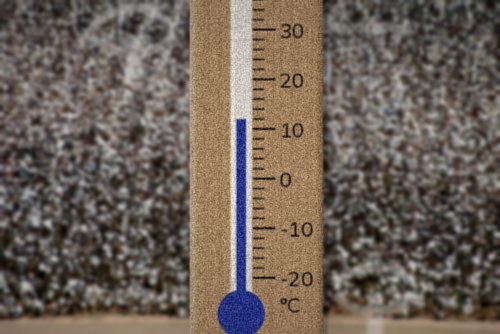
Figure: 12 °C
